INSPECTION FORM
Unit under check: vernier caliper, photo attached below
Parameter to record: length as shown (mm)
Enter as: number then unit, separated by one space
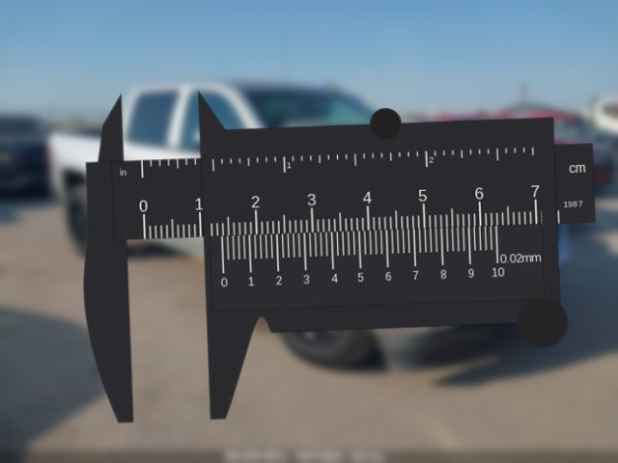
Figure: 13.8 mm
